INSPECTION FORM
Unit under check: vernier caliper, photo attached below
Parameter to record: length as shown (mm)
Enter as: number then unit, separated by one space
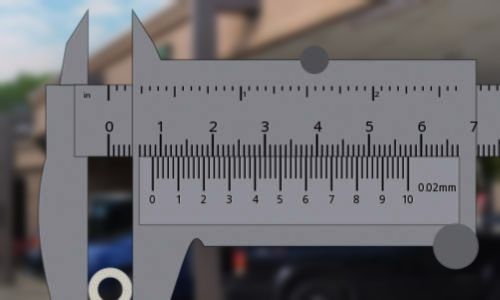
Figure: 8.5 mm
